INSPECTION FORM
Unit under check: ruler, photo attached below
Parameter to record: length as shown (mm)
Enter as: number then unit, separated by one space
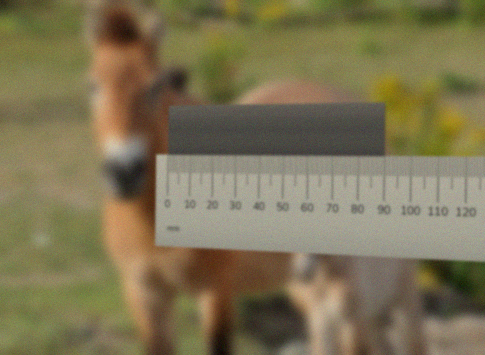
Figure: 90 mm
